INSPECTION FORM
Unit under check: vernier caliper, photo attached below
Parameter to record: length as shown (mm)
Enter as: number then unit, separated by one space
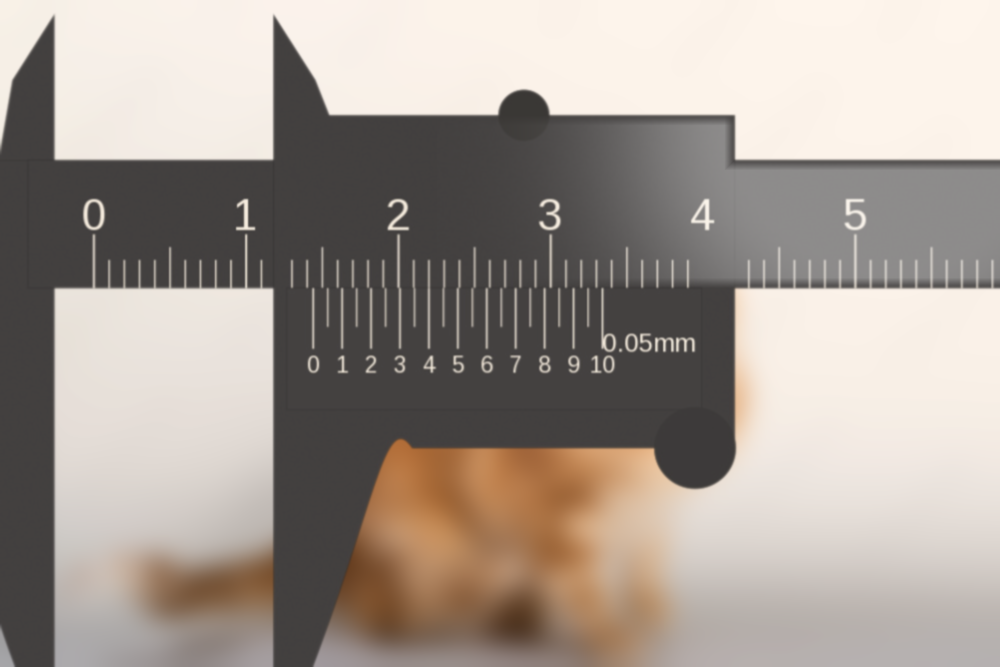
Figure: 14.4 mm
